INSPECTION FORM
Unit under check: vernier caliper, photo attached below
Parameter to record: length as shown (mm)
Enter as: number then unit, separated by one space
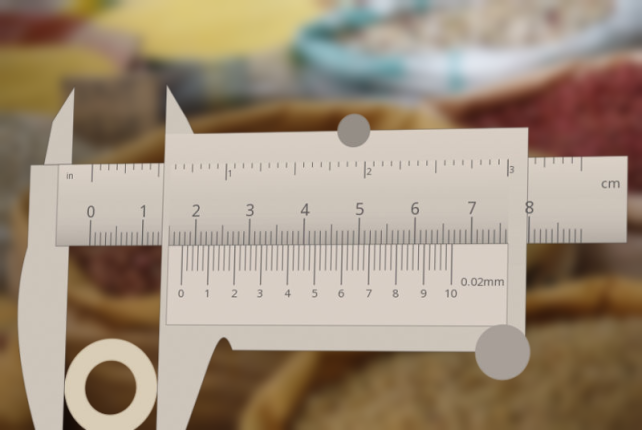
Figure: 17.6 mm
